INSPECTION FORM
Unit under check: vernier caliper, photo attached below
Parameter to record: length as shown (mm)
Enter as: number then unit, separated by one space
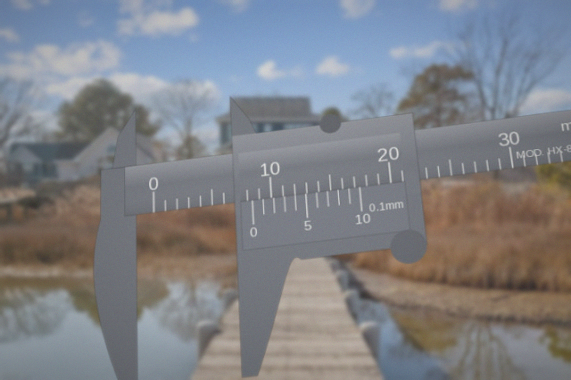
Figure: 8.4 mm
